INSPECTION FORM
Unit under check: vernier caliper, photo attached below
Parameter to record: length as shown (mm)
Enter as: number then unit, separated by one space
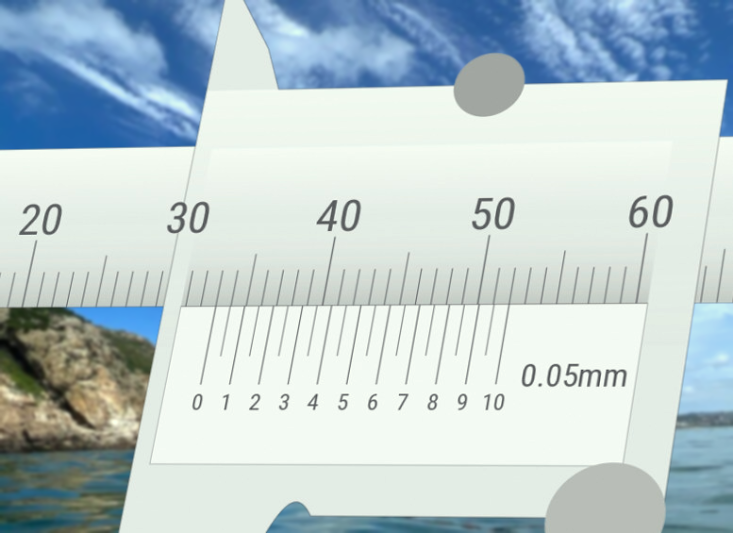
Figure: 33.0 mm
